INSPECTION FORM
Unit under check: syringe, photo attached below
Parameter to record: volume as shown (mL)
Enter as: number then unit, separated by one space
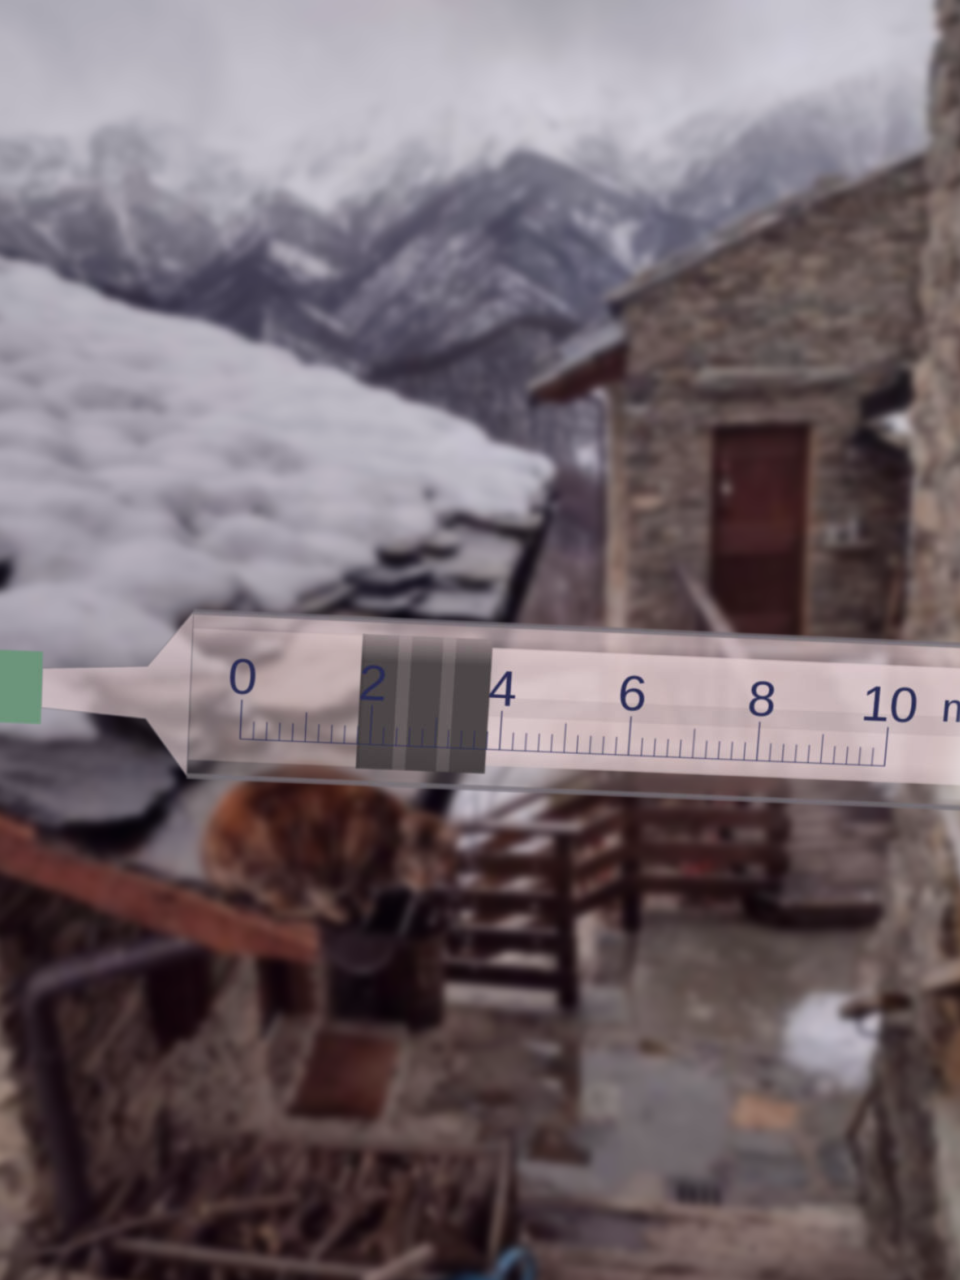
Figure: 1.8 mL
